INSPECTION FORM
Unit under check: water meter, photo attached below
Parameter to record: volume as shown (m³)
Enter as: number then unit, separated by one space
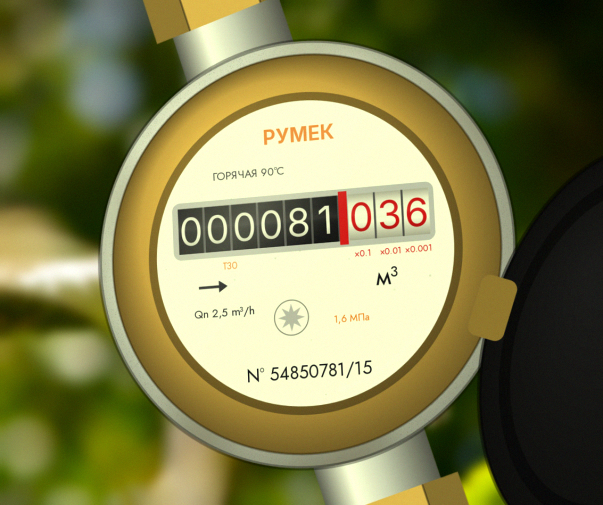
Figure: 81.036 m³
